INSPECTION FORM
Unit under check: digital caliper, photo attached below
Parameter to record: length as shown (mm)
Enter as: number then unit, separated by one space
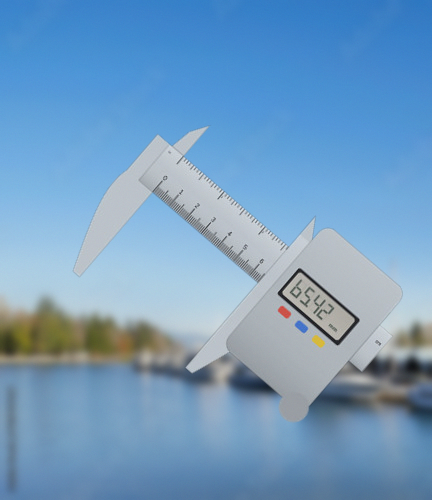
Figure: 65.42 mm
